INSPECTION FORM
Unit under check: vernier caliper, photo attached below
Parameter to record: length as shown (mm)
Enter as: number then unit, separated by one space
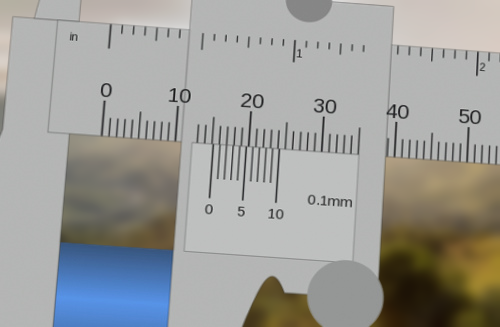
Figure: 15.2 mm
